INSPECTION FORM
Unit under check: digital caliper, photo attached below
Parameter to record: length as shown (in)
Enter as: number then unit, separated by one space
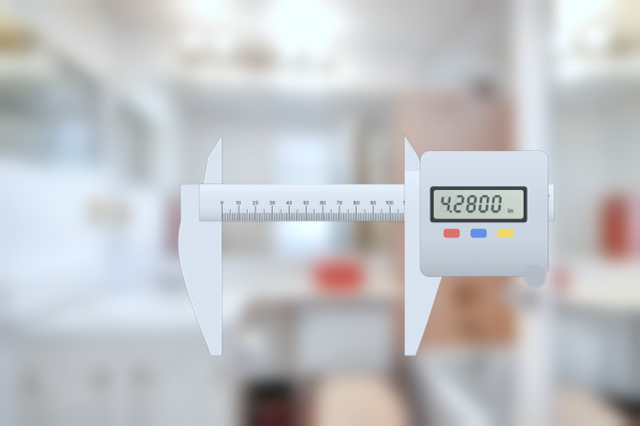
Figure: 4.2800 in
